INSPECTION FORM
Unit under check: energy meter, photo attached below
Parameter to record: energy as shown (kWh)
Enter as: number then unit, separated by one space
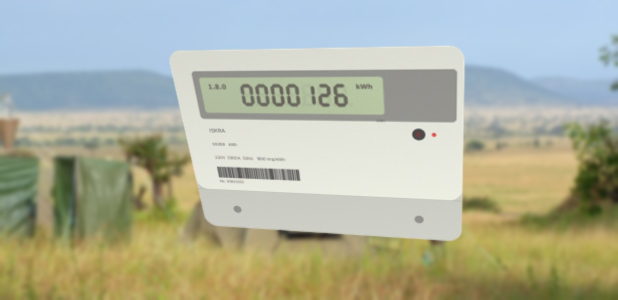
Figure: 126 kWh
